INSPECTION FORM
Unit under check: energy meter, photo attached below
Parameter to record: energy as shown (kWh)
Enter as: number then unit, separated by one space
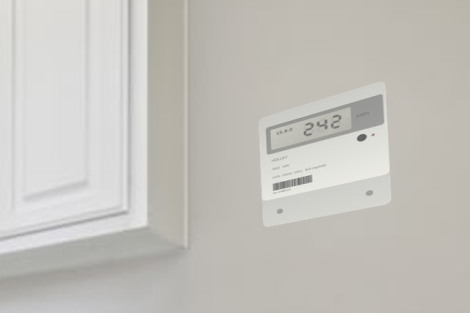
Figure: 242 kWh
